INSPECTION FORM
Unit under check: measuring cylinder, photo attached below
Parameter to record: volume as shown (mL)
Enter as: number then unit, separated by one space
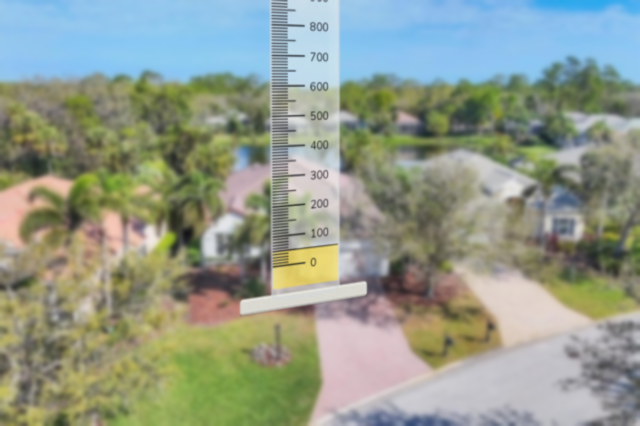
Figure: 50 mL
